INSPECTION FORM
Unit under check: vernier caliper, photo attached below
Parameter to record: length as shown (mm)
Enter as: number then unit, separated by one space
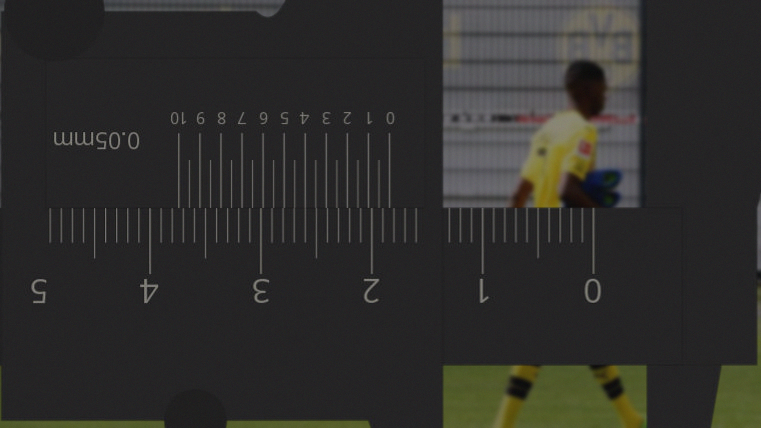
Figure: 18.4 mm
